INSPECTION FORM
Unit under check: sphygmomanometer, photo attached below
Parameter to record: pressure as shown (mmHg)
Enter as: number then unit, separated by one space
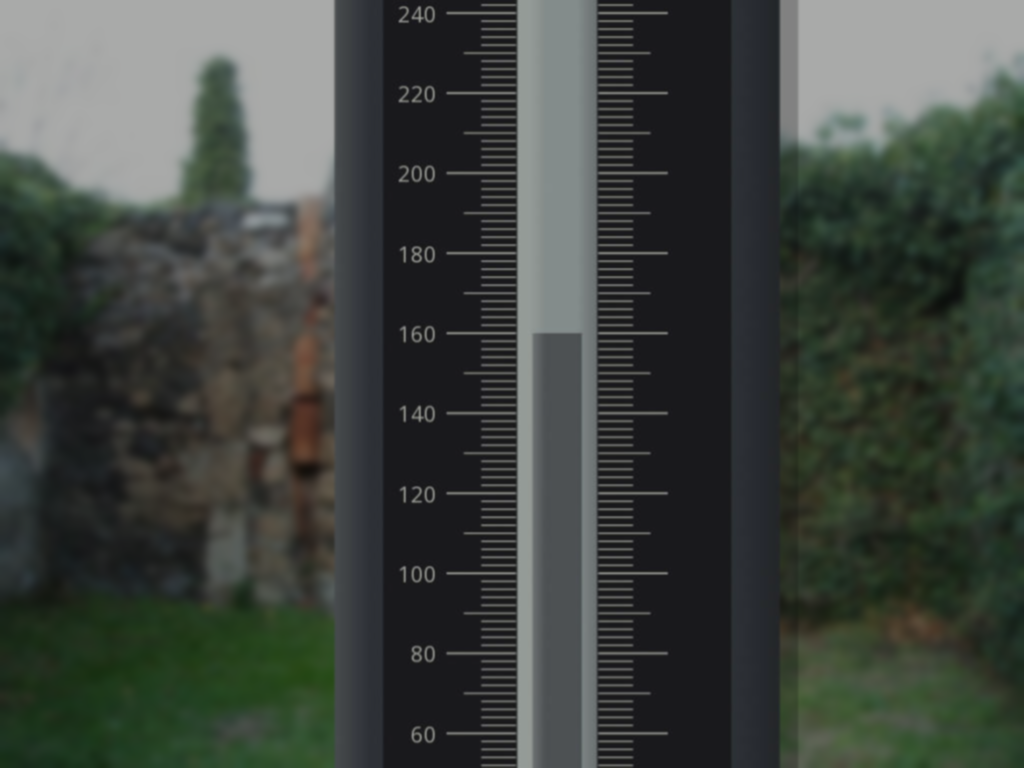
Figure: 160 mmHg
